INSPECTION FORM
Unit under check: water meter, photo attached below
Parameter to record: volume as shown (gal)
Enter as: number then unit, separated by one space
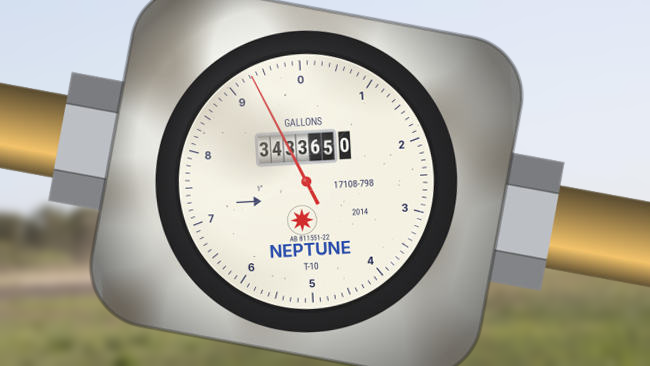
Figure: 3433649.3 gal
